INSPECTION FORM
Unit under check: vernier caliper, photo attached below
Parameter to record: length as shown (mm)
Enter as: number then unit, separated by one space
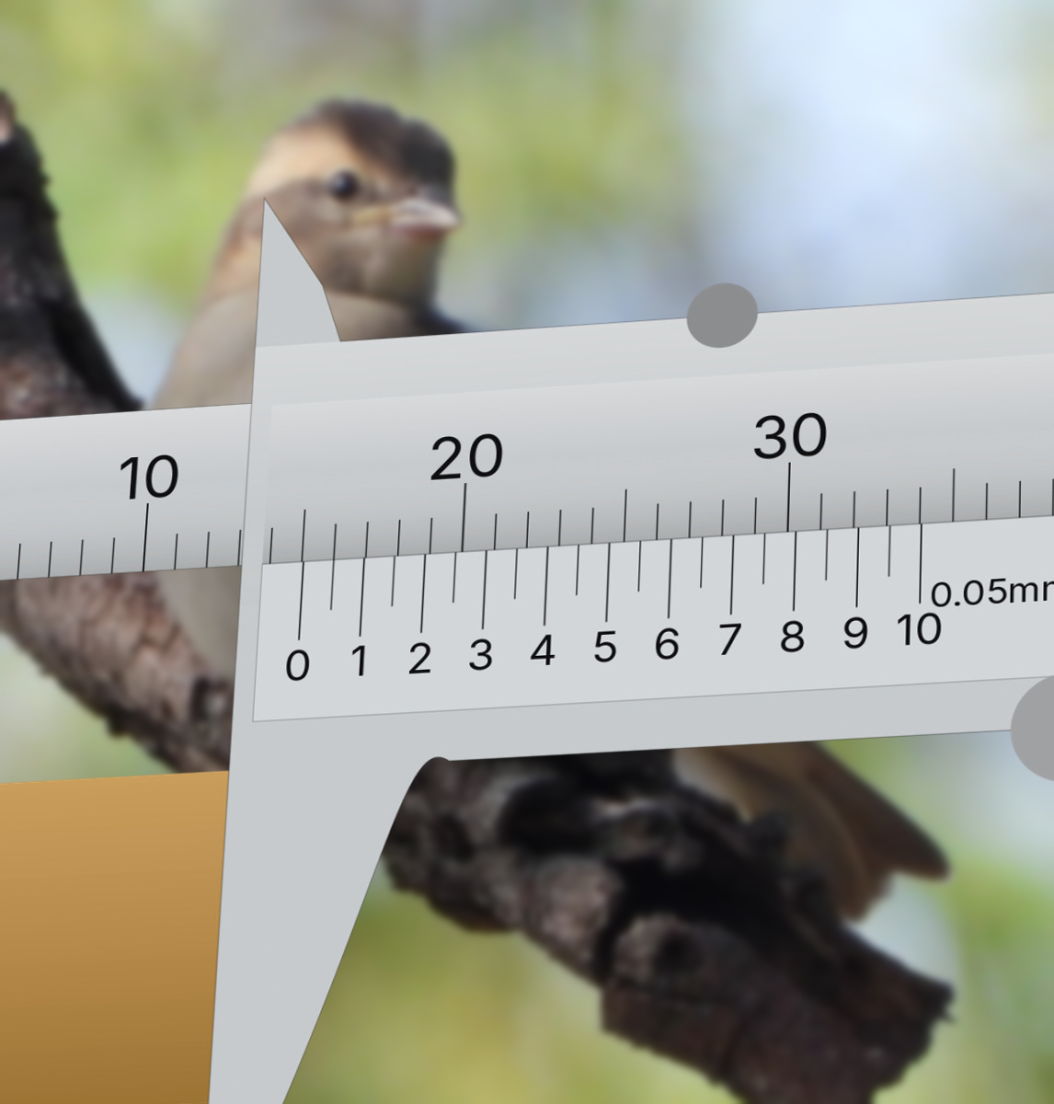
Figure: 15.05 mm
